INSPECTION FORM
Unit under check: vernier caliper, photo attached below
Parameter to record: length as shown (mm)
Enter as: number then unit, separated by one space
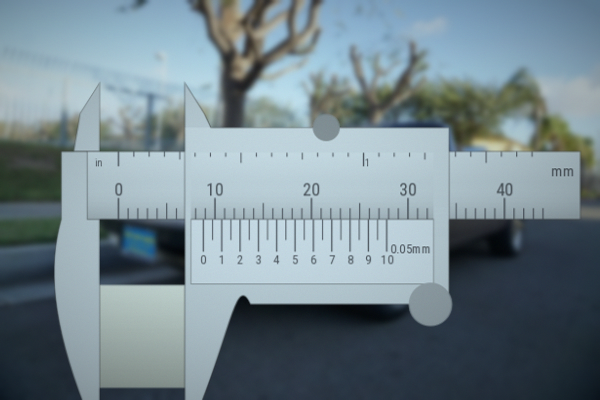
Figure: 8.8 mm
